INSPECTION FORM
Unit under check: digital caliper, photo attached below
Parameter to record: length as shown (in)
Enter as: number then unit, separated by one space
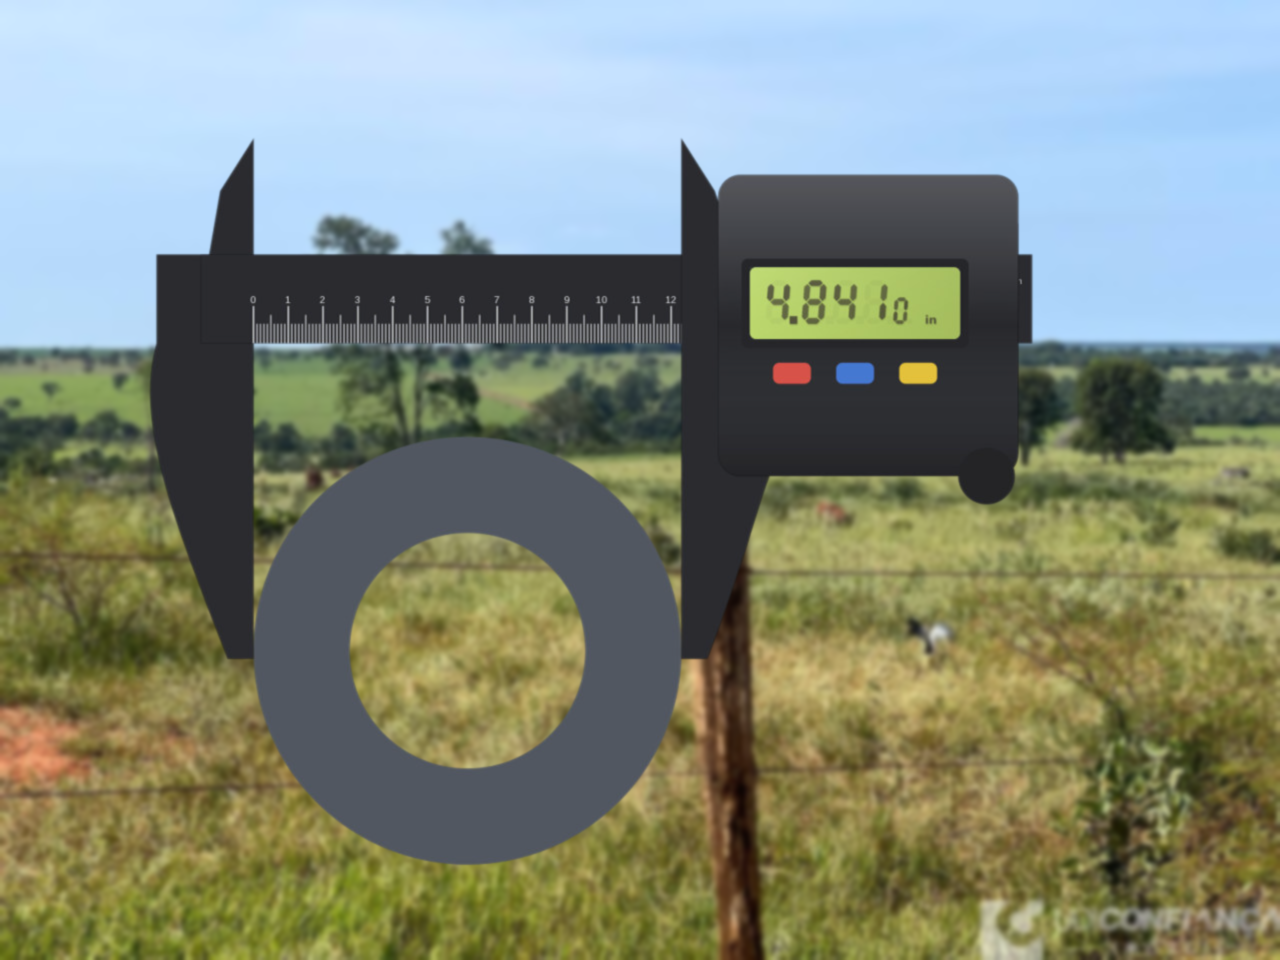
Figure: 4.8410 in
